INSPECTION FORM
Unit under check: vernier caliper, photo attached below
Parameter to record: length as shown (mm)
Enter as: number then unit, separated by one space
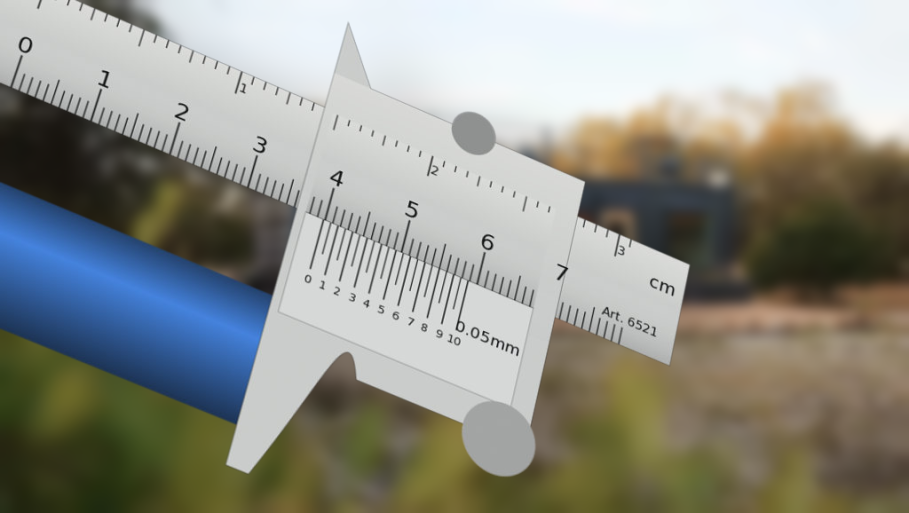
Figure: 39.8 mm
